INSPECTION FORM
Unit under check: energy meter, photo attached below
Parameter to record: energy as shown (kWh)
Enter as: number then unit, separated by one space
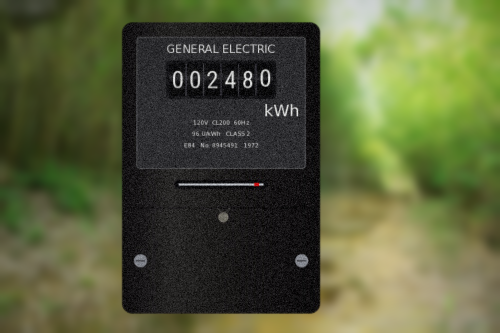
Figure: 2480 kWh
